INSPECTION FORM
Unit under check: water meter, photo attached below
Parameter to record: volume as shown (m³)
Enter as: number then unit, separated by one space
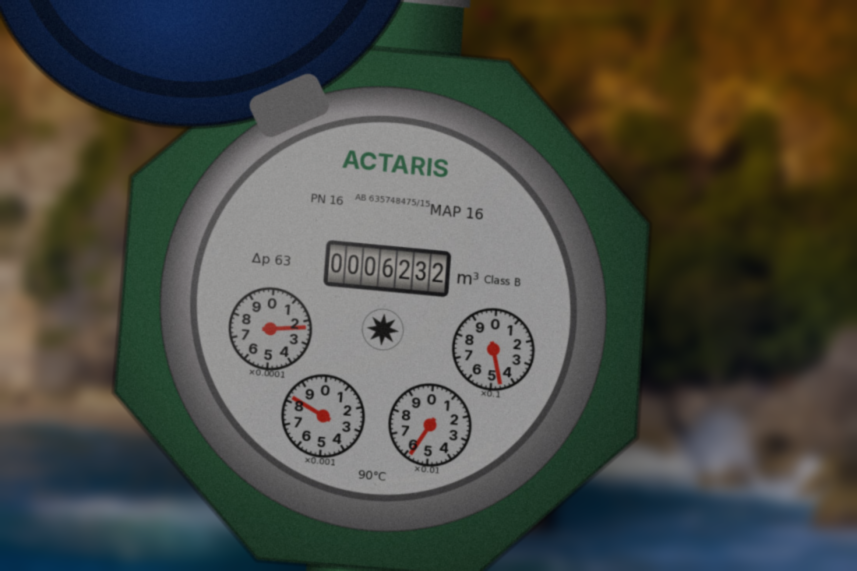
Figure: 6232.4582 m³
